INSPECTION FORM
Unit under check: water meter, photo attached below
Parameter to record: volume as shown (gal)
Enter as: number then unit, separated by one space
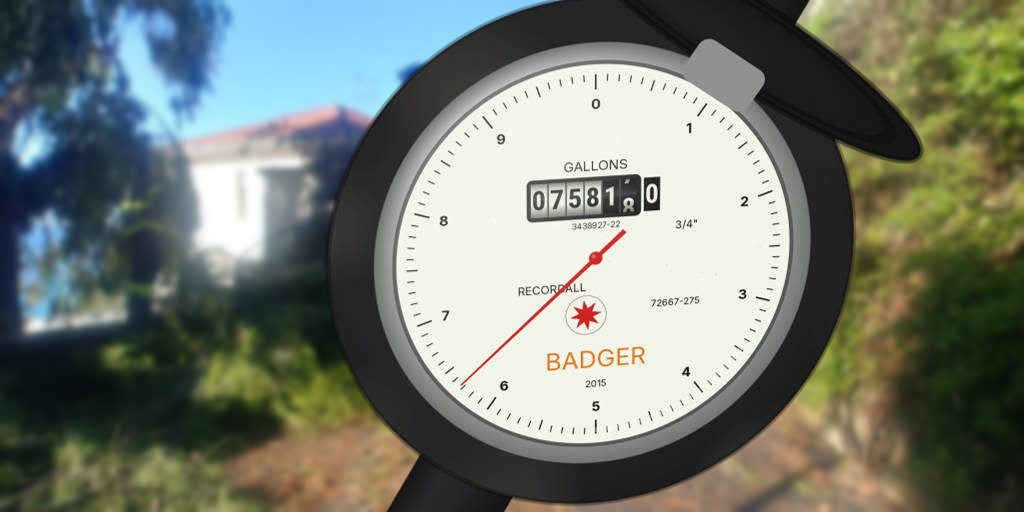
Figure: 758176.3 gal
